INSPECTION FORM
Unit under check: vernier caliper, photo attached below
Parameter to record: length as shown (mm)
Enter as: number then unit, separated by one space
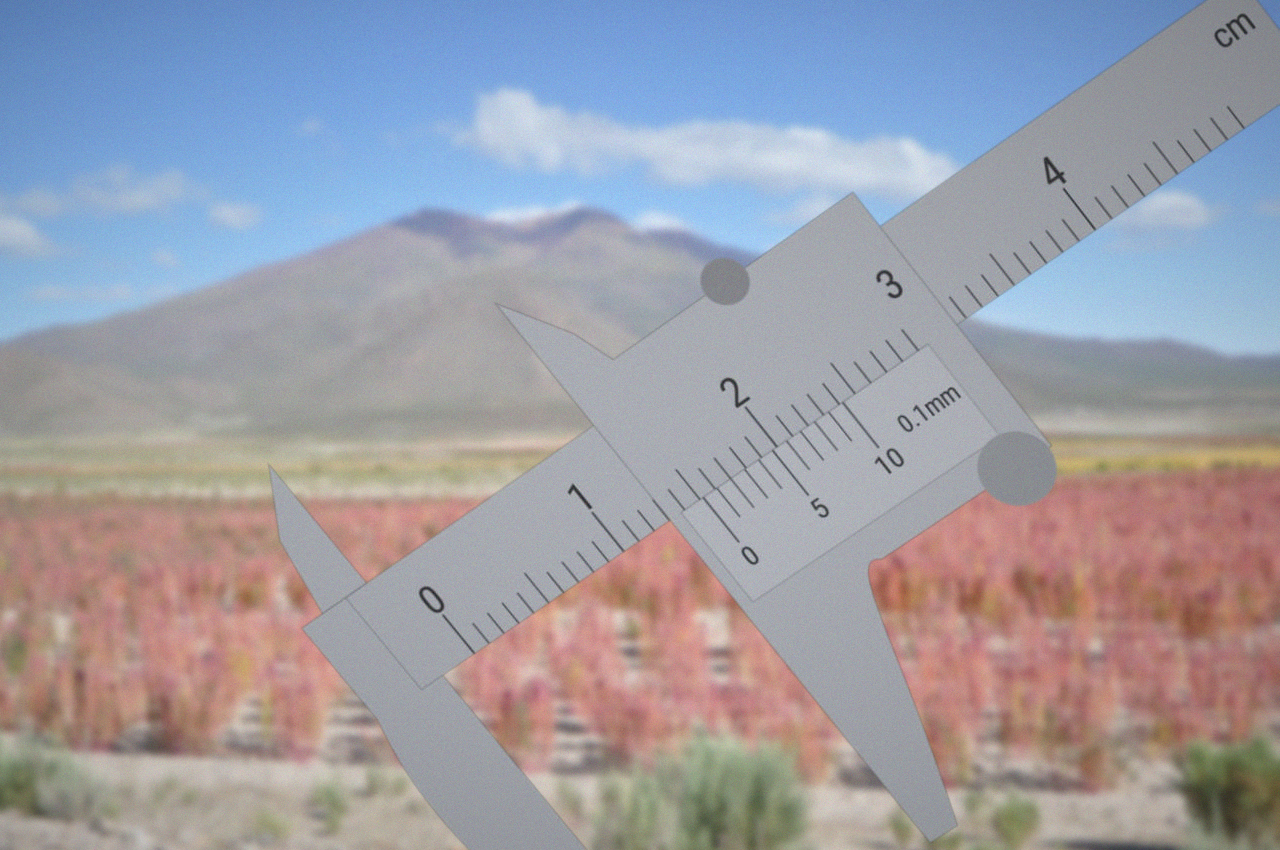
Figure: 15.2 mm
